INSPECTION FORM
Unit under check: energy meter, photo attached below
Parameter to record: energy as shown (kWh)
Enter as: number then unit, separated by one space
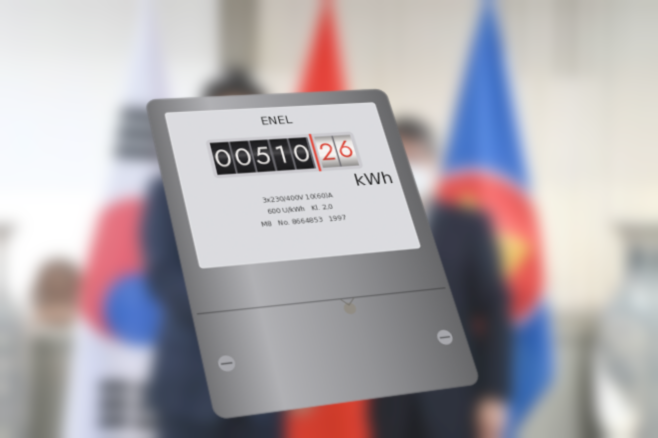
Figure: 510.26 kWh
